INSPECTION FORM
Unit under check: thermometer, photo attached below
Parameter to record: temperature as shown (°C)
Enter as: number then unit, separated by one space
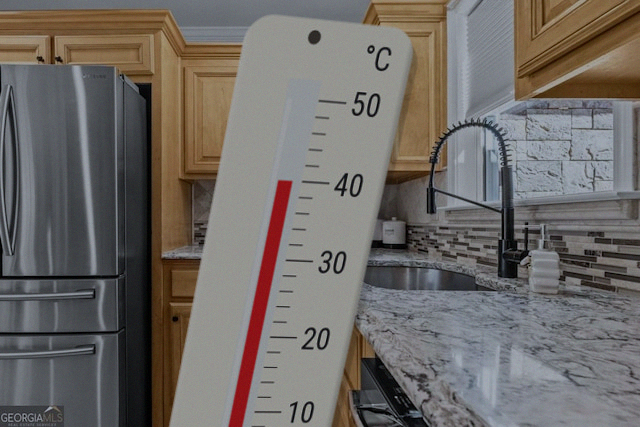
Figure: 40 °C
